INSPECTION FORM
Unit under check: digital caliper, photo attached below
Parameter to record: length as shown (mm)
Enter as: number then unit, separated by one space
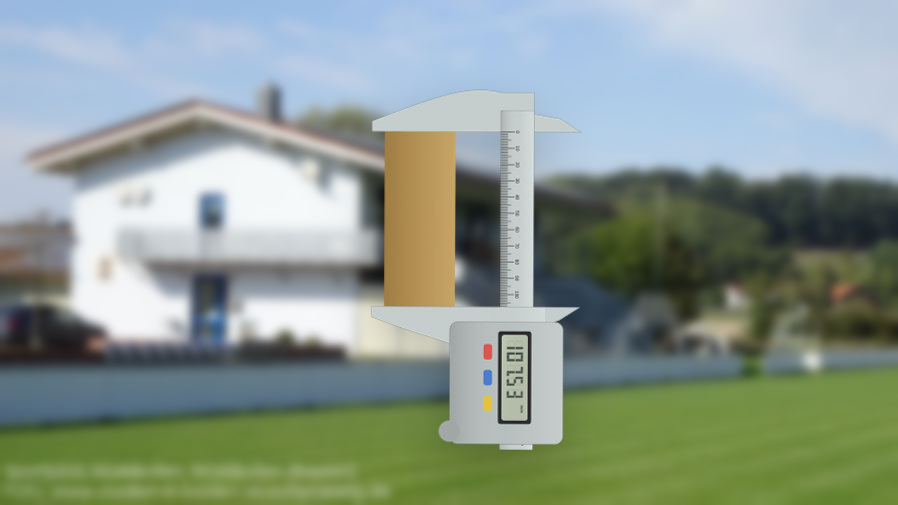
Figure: 107.53 mm
